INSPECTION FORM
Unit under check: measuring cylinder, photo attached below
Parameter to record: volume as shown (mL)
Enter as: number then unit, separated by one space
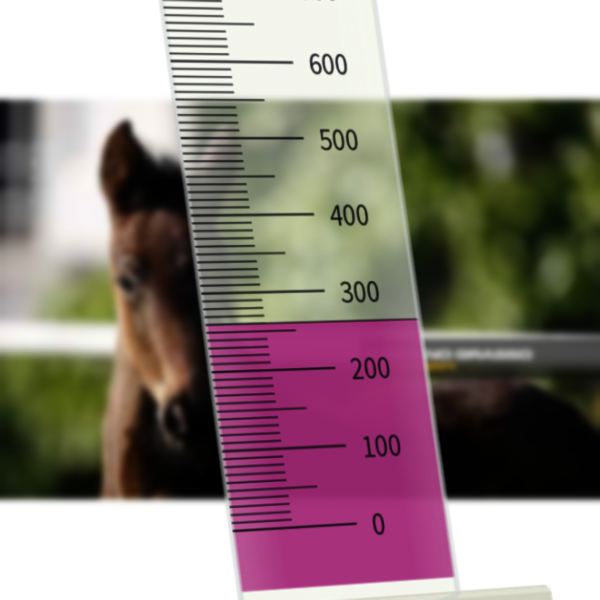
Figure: 260 mL
